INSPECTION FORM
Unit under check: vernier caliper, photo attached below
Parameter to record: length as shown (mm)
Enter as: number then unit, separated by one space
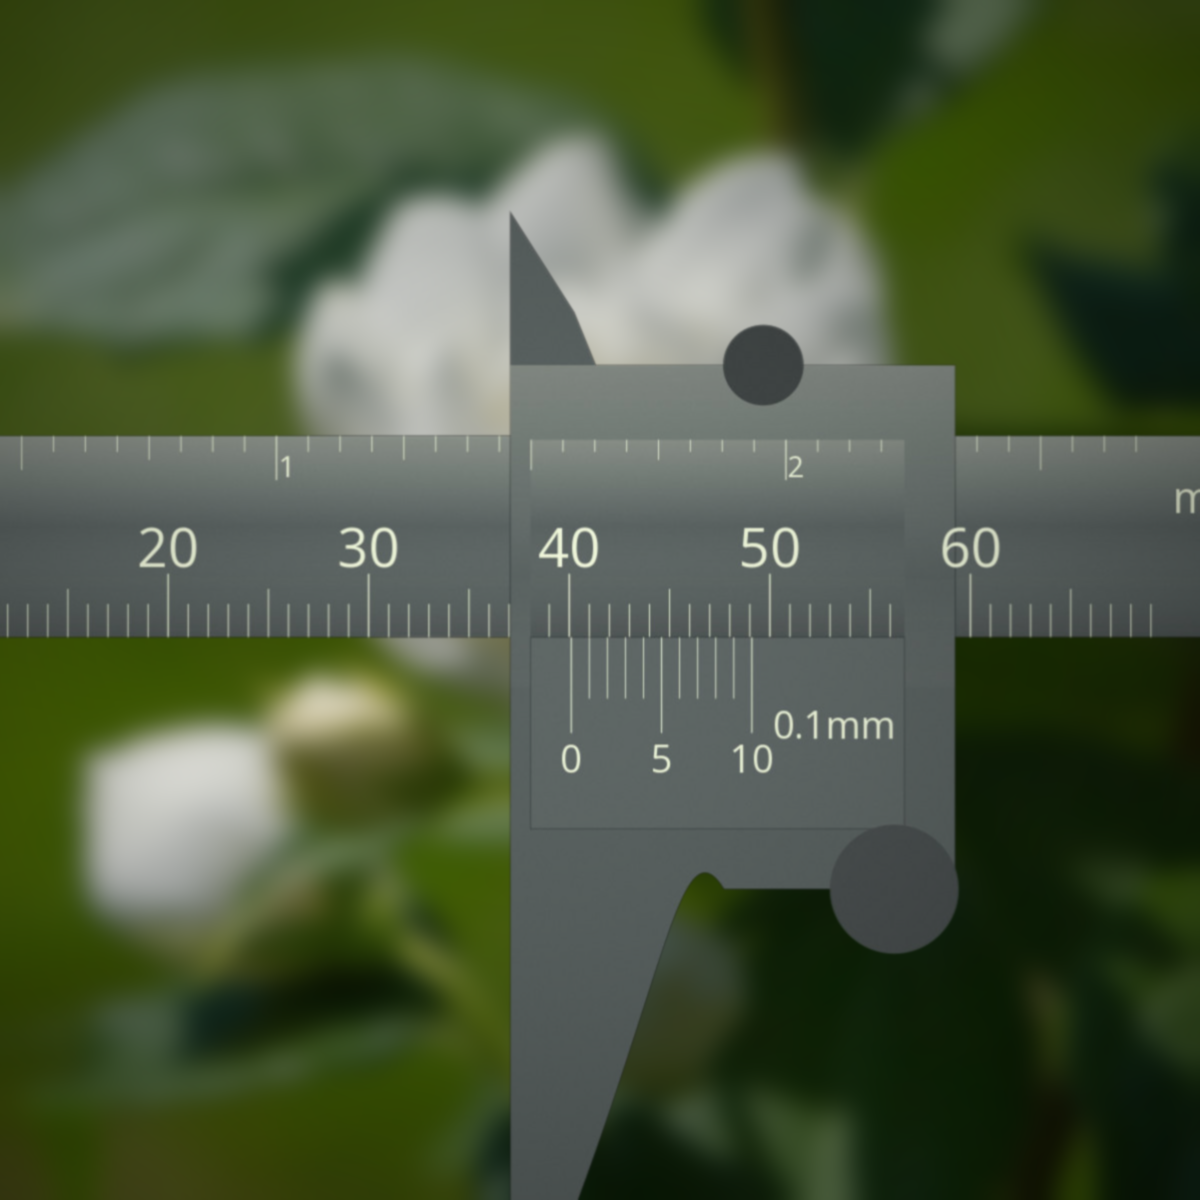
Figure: 40.1 mm
